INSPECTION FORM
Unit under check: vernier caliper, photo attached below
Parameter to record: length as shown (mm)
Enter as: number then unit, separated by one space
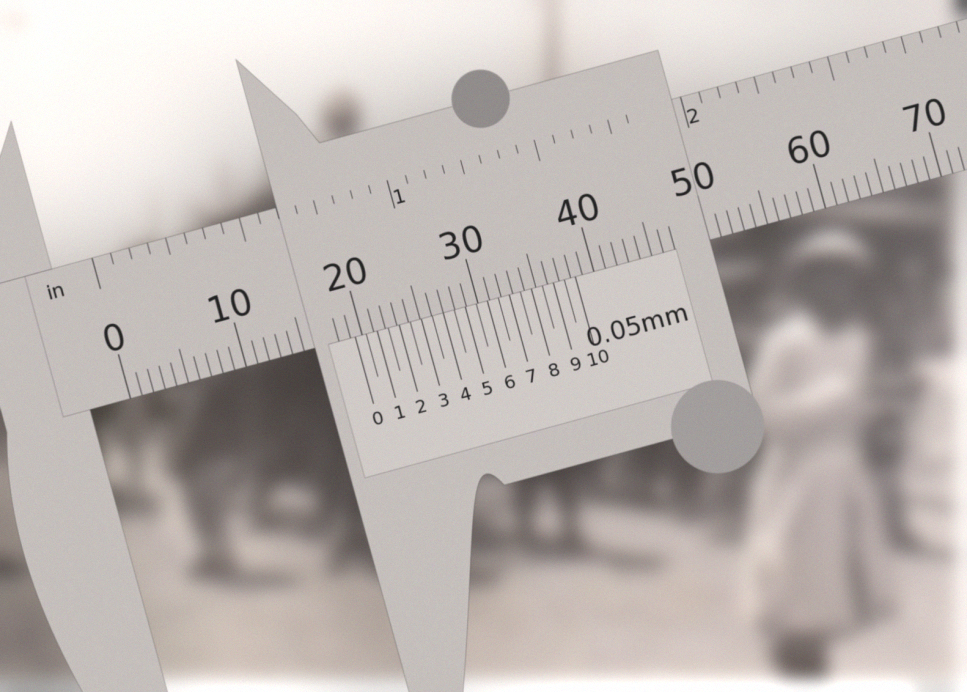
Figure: 19.4 mm
